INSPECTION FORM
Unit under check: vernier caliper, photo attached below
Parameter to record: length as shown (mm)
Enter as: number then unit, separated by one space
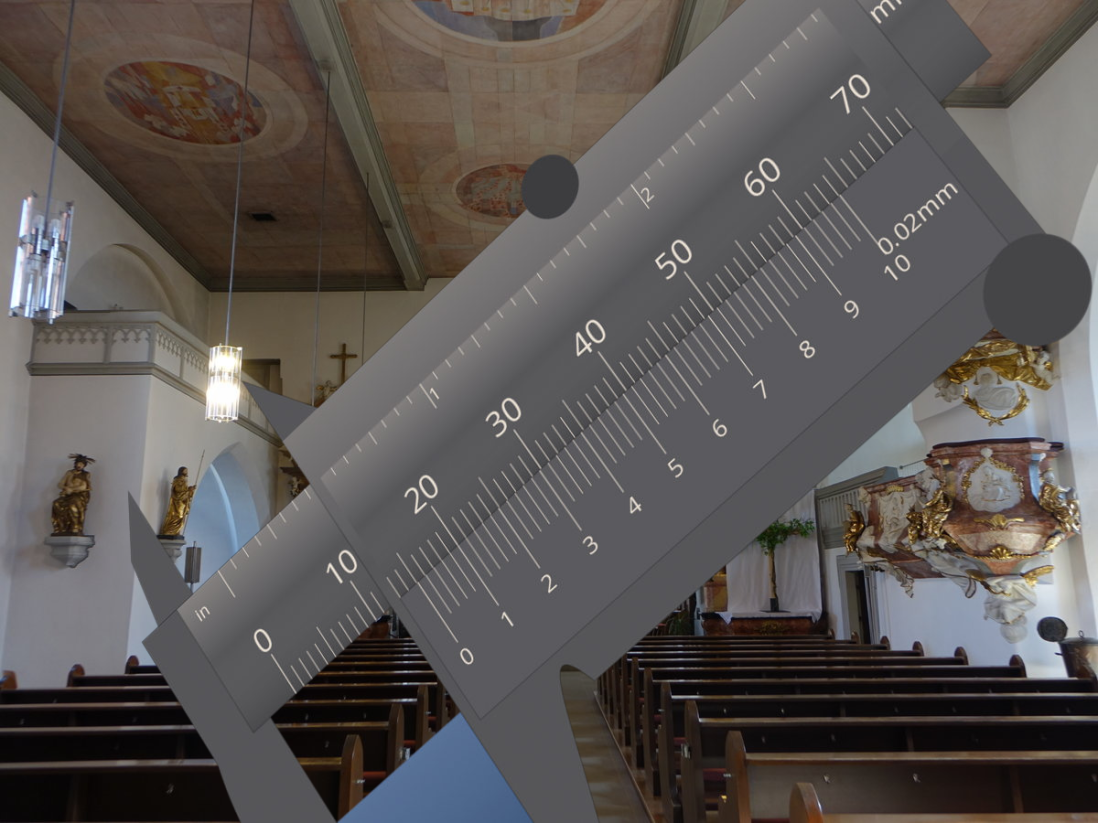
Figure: 15.1 mm
